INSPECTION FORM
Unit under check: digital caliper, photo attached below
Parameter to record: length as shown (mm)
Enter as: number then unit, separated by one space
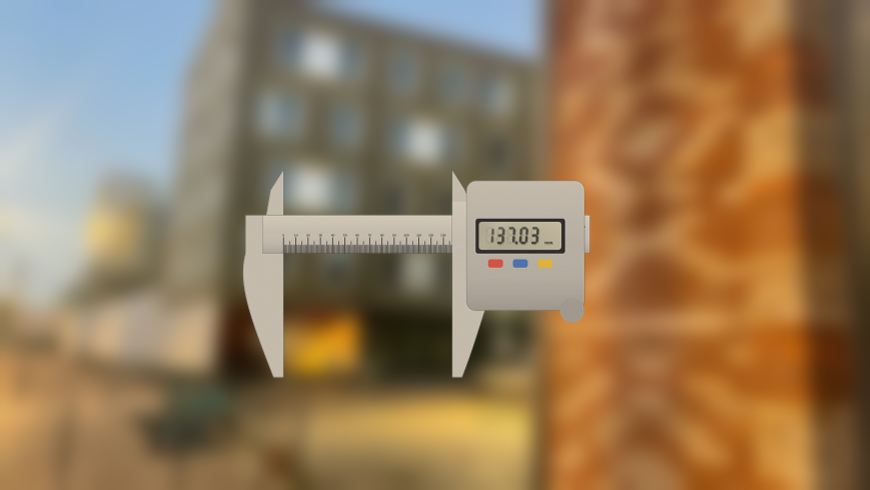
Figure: 137.03 mm
